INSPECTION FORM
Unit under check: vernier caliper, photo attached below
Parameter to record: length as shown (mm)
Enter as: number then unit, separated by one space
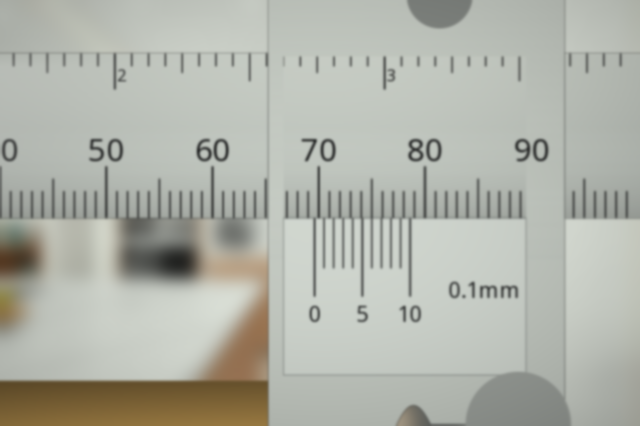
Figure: 69.6 mm
